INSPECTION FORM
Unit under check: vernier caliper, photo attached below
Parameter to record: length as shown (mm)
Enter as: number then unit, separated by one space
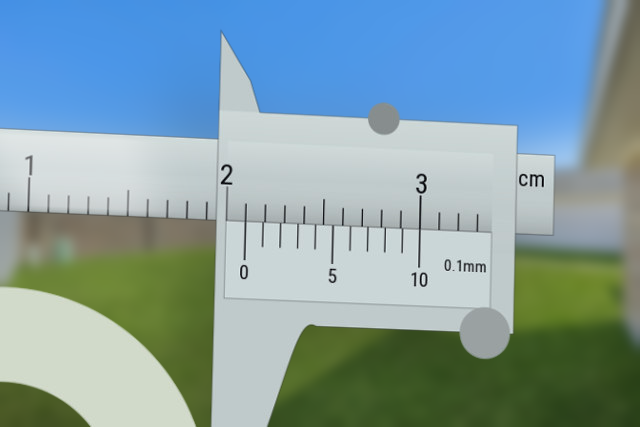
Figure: 21.0 mm
